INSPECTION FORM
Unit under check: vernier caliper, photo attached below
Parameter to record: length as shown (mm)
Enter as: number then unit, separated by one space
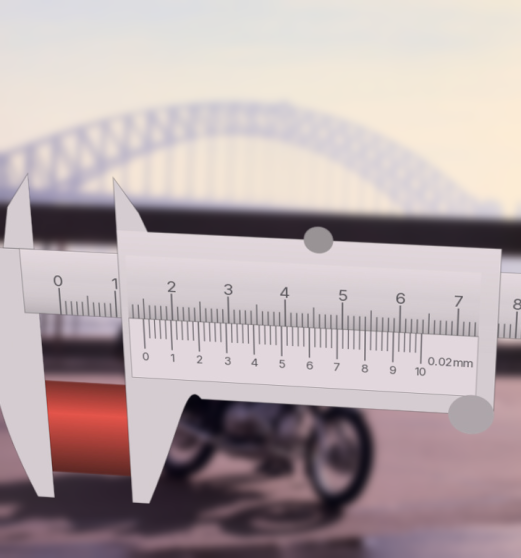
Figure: 14.8 mm
